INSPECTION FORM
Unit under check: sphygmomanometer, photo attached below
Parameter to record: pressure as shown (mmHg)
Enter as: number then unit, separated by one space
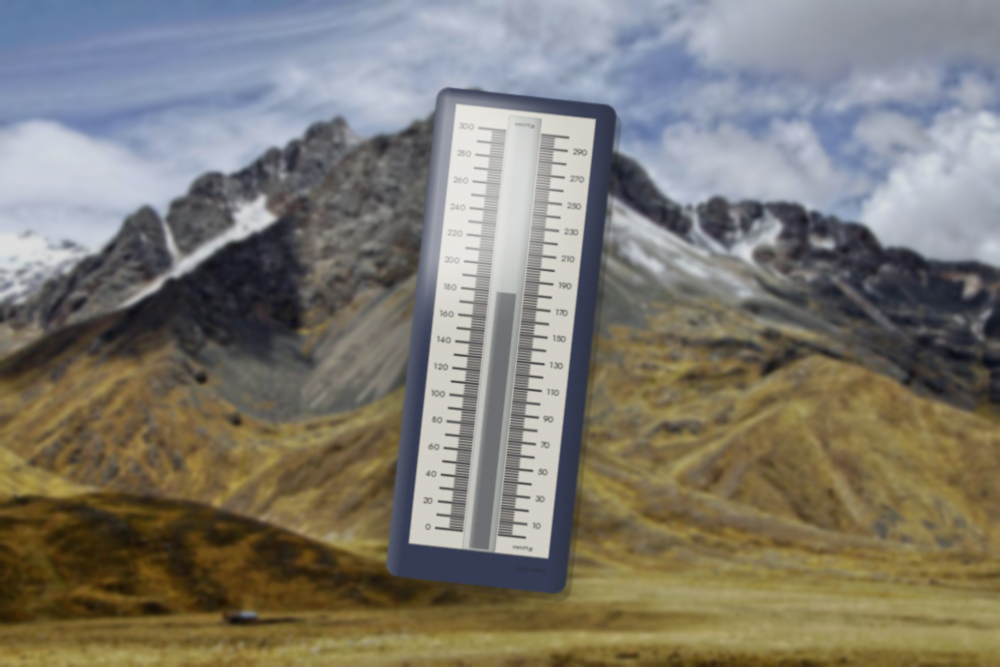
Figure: 180 mmHg
